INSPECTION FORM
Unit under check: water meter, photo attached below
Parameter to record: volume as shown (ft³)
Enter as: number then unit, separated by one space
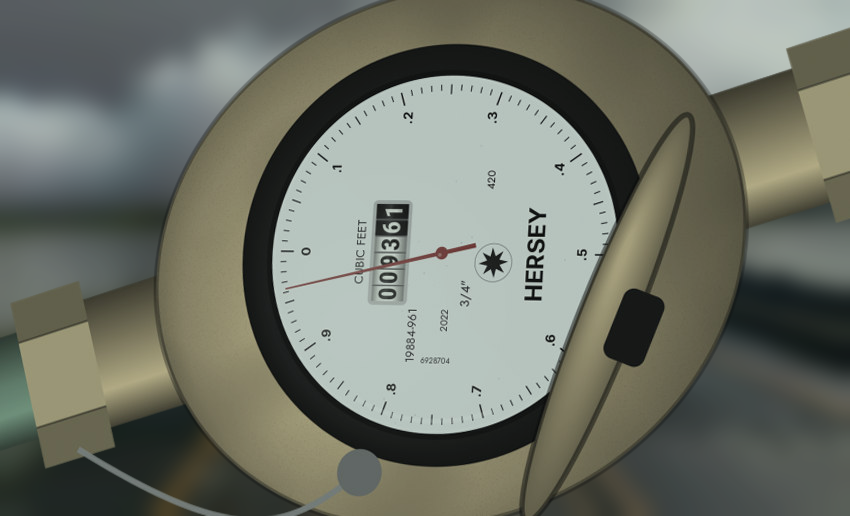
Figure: 9360.96 ft³
